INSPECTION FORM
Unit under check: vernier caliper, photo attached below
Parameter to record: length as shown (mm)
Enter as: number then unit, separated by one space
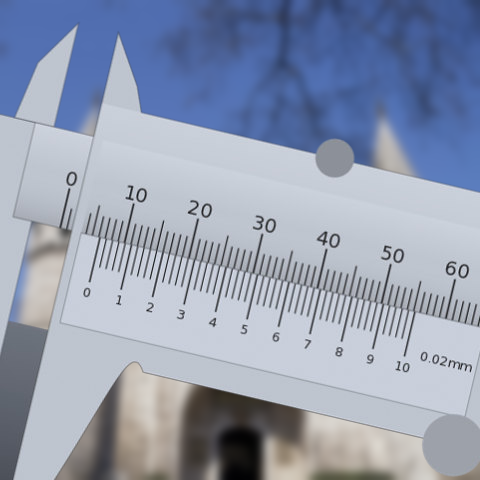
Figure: 6.2 mm
